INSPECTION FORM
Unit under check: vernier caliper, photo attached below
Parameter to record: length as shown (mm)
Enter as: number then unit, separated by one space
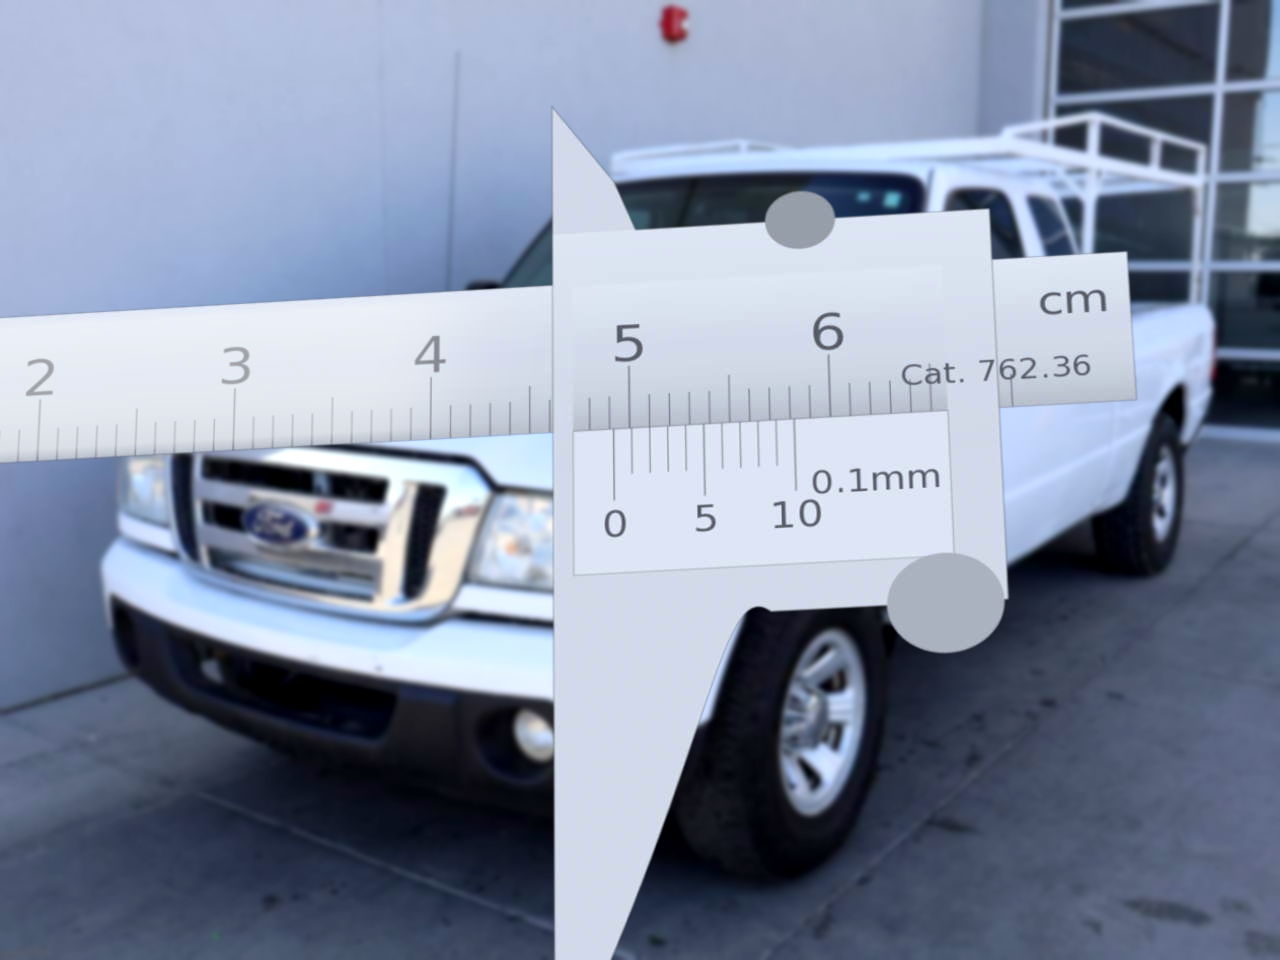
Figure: 49.2 mm
